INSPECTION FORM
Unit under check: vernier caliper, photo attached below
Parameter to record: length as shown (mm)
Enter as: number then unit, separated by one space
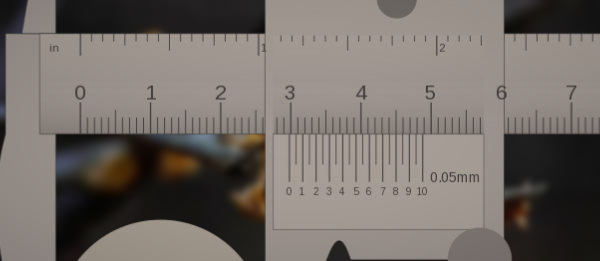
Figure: 29.8 mm
